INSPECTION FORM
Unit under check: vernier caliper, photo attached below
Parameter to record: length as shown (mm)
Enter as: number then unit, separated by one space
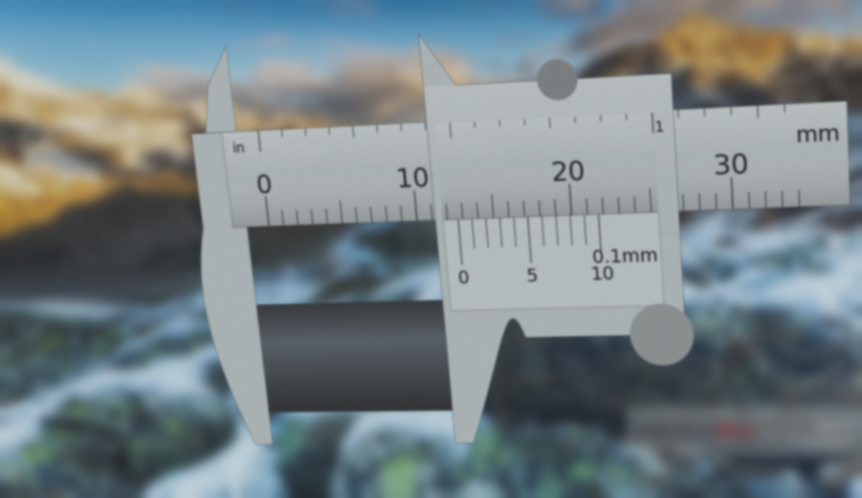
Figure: 12.7 mm
